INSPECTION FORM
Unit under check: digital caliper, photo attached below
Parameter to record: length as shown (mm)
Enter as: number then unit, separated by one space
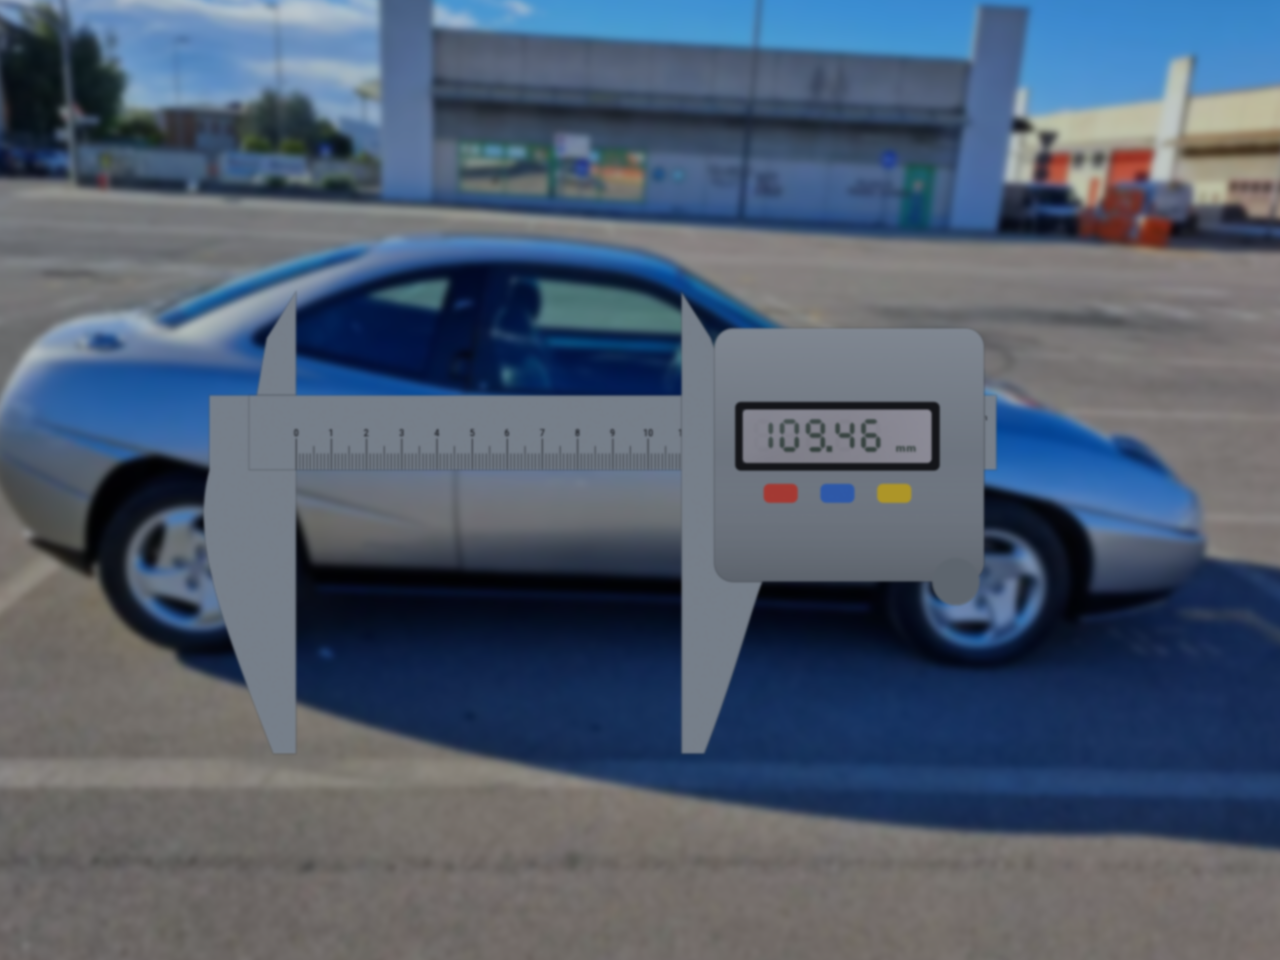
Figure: 109.46 mm
